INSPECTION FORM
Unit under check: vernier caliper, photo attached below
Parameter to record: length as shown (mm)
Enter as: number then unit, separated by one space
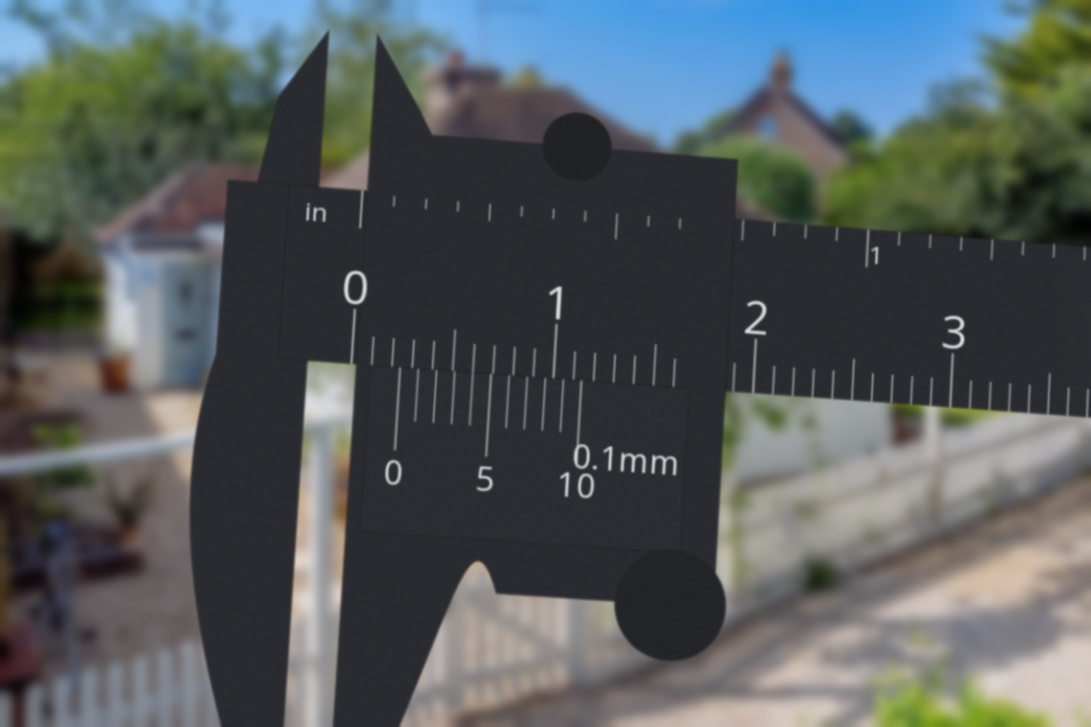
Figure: 2.4 mm
